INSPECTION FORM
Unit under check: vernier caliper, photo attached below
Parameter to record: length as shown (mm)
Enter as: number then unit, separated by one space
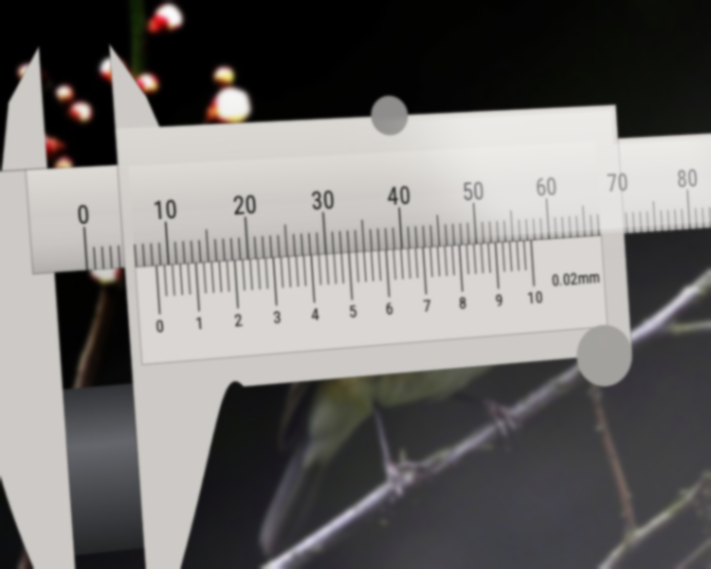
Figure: 8.5 mm
